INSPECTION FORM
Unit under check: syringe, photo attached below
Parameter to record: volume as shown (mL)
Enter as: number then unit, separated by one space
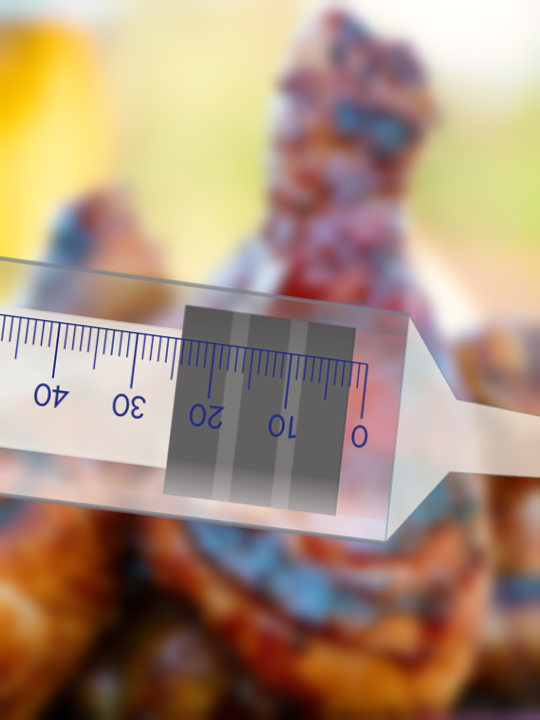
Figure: 2 mL
